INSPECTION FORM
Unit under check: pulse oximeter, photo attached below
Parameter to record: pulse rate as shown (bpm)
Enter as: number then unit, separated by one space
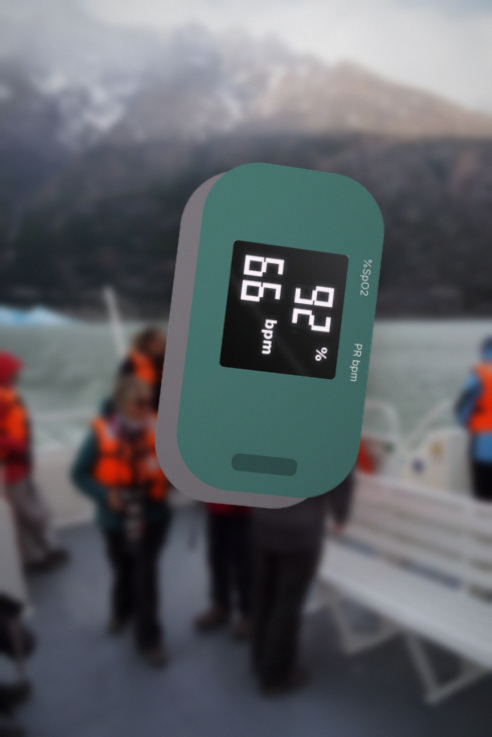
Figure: 66 bpm
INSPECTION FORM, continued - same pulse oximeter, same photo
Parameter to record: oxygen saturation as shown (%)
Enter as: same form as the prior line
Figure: 92 %
